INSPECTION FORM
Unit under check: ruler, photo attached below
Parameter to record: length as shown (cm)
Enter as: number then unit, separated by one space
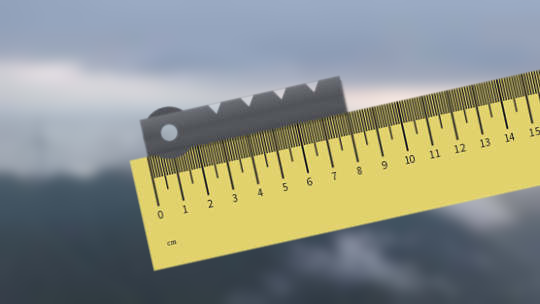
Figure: 8 cm
